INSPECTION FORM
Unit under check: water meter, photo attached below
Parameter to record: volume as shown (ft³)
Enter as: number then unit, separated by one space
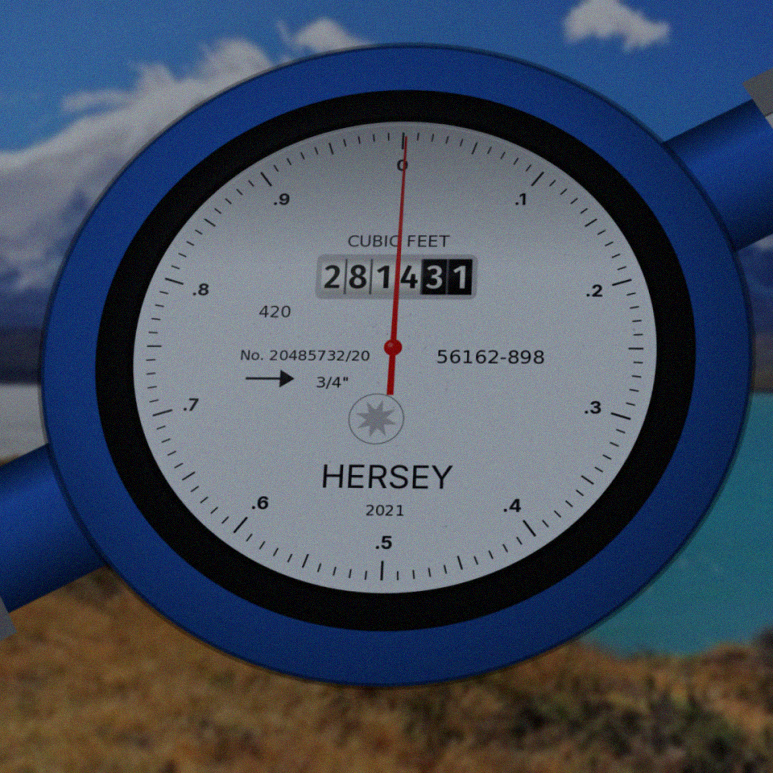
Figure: 281431.00 ft³
